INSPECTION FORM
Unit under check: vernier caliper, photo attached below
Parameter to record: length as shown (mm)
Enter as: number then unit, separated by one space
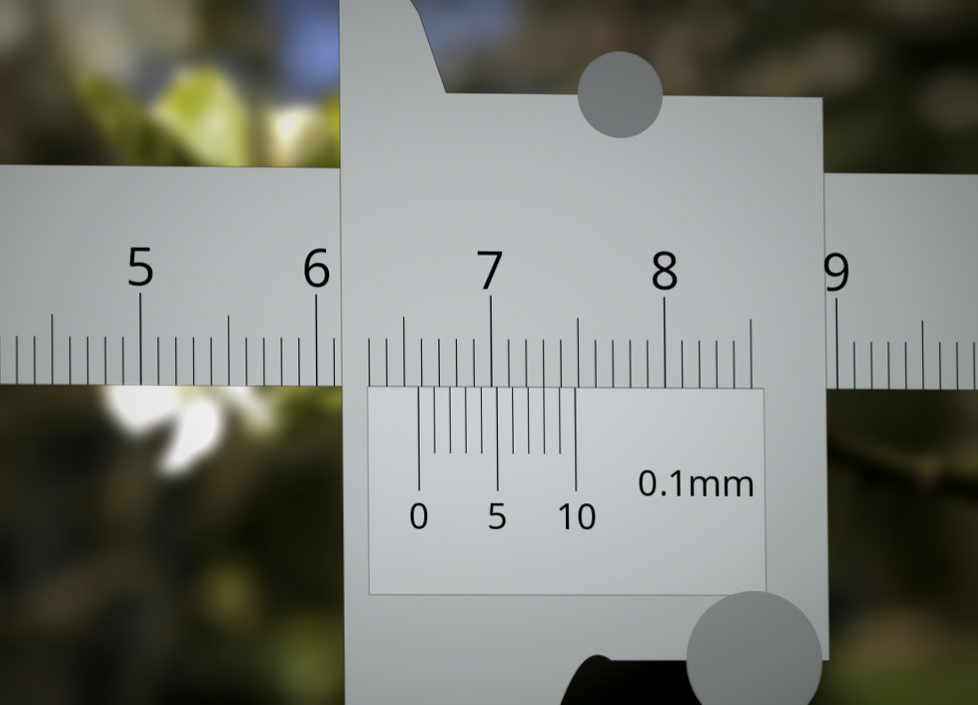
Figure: 65.8 mm
